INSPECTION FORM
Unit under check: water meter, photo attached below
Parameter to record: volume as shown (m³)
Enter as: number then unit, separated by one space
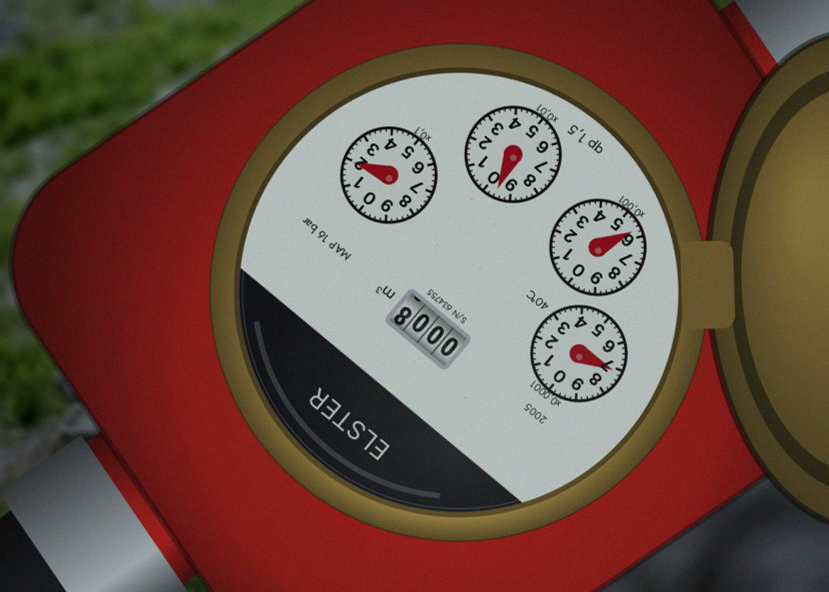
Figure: 8.1957 m³
